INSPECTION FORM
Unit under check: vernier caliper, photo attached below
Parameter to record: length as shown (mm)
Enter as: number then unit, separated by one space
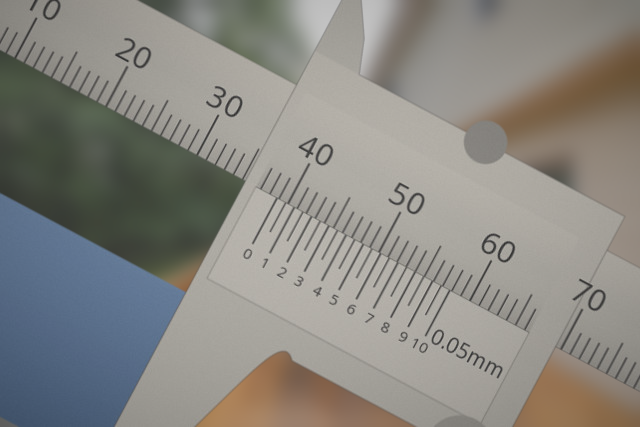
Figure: 38.8 mm
